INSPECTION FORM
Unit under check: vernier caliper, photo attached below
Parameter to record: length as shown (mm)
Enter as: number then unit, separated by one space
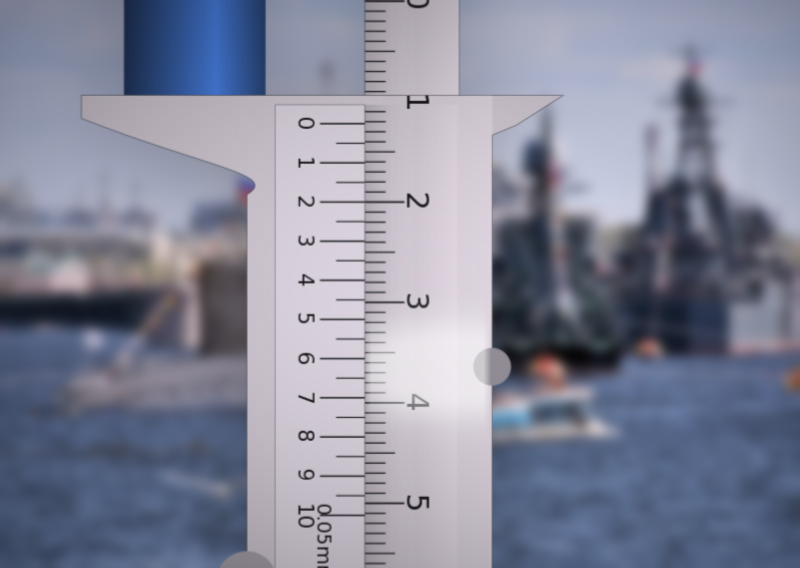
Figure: 12.2 mm
